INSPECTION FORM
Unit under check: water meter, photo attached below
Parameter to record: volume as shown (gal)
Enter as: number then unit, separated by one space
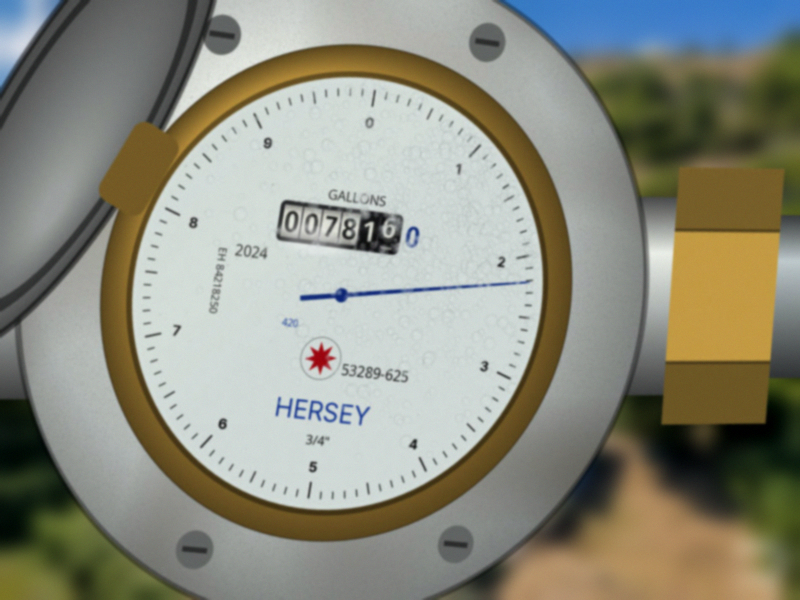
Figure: 78162.2 gal
